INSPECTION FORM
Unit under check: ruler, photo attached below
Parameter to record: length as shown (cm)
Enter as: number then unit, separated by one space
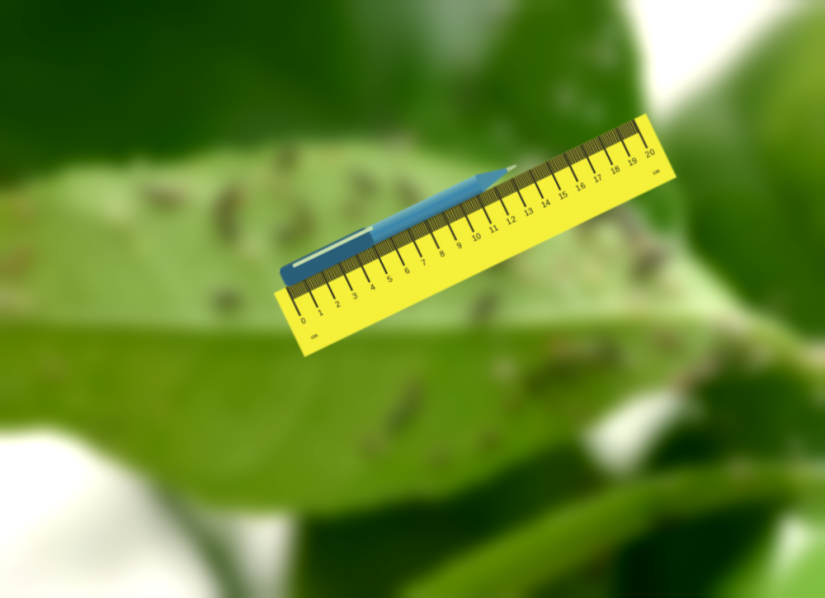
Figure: 13.5 cm
